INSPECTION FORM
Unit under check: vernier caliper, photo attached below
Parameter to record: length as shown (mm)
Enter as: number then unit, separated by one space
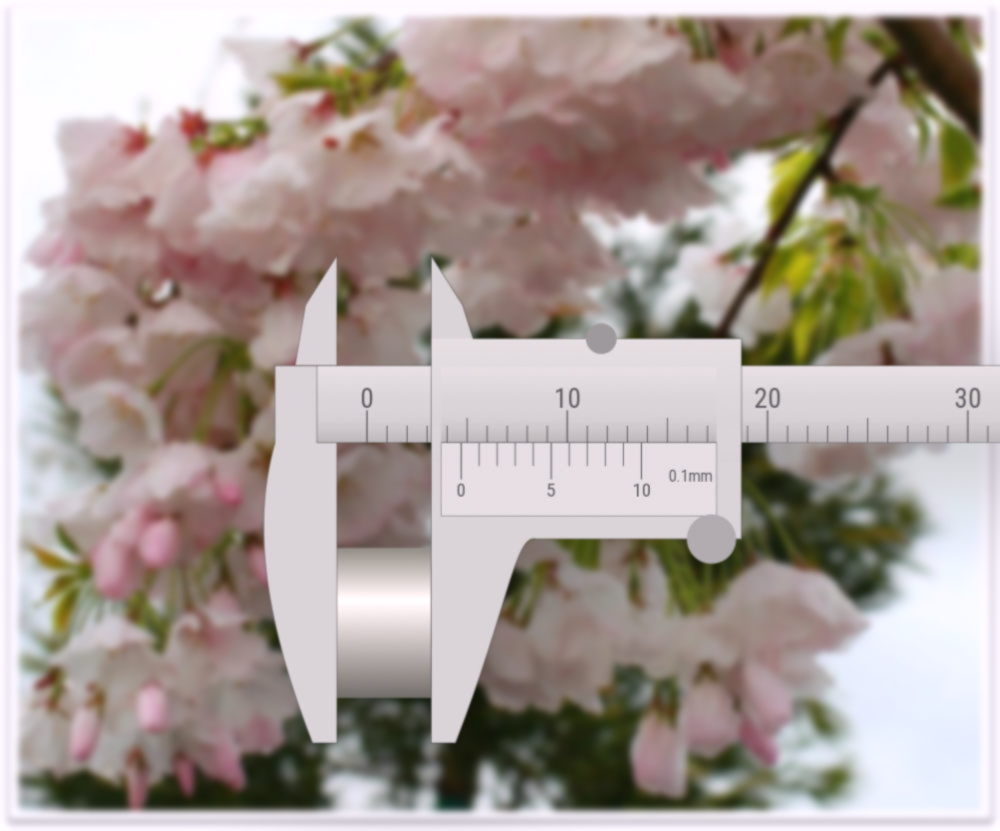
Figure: 4.7 mm
